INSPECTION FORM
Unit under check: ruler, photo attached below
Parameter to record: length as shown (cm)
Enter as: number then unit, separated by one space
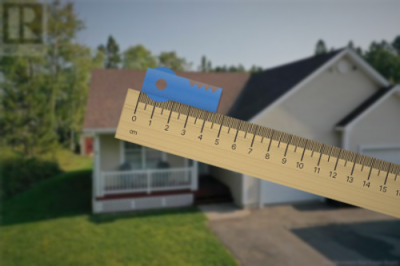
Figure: 4.5 cm
